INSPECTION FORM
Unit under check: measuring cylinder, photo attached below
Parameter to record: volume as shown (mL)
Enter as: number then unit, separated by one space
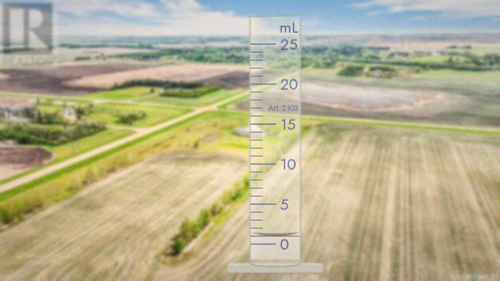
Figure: 1 mL
